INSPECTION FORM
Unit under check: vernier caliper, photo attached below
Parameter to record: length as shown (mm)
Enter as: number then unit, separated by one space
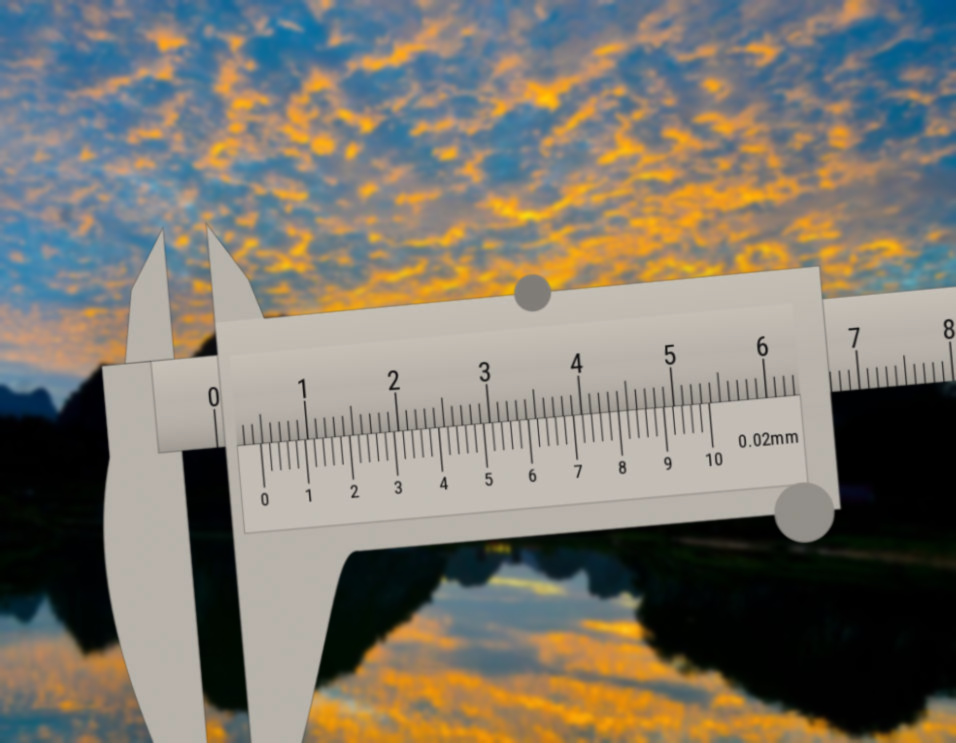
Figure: 4.8 mm
